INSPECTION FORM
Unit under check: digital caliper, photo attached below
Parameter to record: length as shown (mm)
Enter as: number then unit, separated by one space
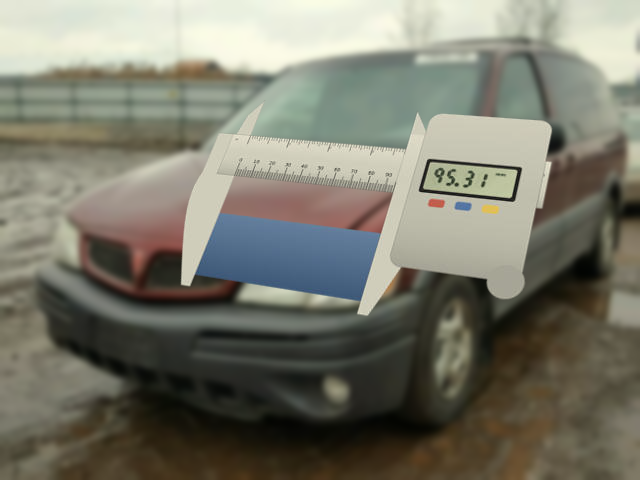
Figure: 95.31 mm
